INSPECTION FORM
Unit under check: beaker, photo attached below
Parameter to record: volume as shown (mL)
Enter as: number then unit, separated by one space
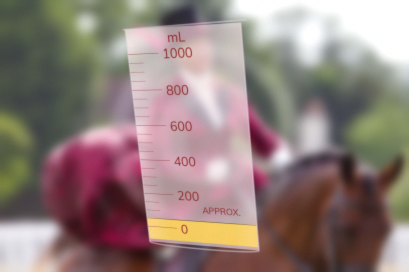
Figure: 50 mL
